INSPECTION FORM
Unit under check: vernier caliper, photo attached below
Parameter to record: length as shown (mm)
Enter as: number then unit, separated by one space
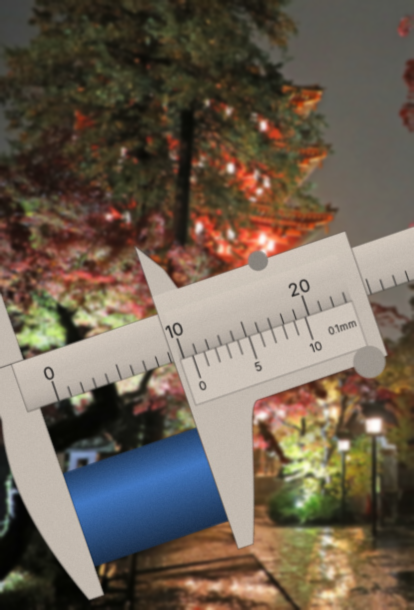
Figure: 10.7 mm
